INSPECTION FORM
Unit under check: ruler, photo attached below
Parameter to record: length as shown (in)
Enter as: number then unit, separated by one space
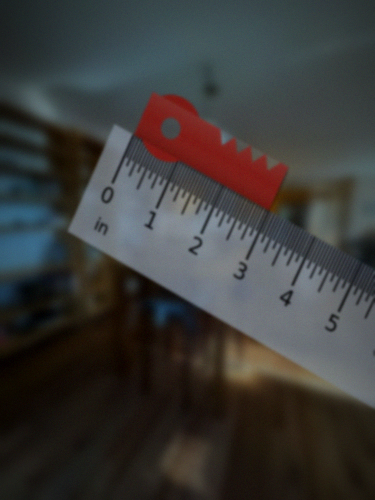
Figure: 3 in
